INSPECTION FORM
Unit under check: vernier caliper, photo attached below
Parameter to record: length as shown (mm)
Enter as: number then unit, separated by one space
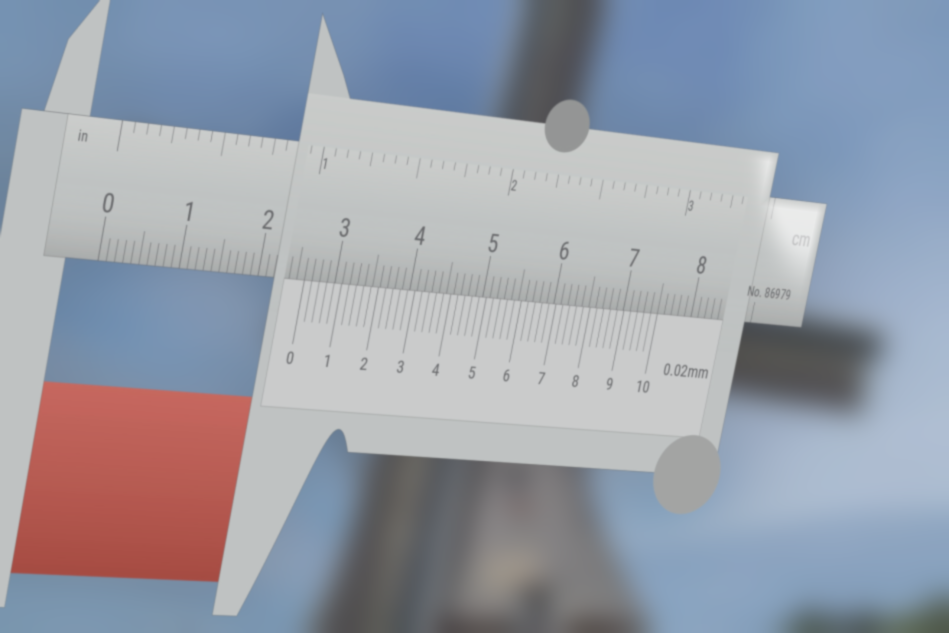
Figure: 26.0 mm
